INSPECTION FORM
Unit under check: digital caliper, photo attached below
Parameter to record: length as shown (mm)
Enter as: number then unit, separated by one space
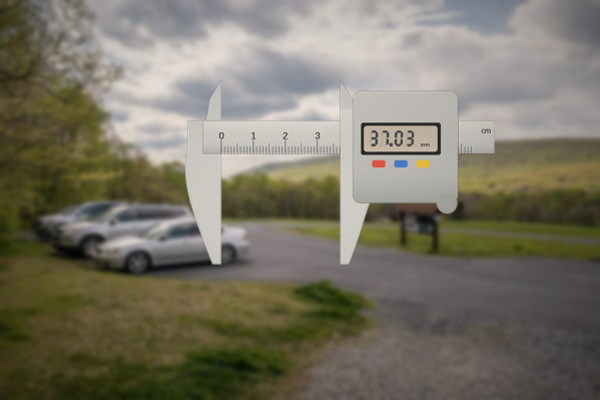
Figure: 37.03 mm
